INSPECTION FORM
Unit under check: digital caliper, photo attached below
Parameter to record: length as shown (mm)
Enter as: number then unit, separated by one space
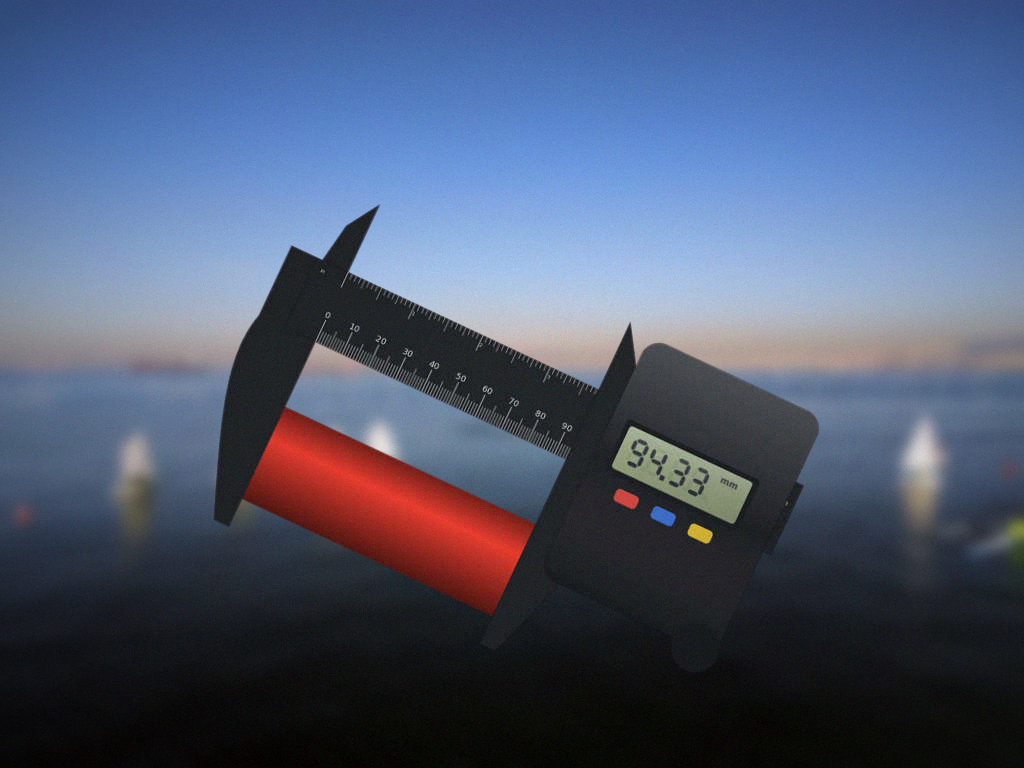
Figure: 94.33 mm
